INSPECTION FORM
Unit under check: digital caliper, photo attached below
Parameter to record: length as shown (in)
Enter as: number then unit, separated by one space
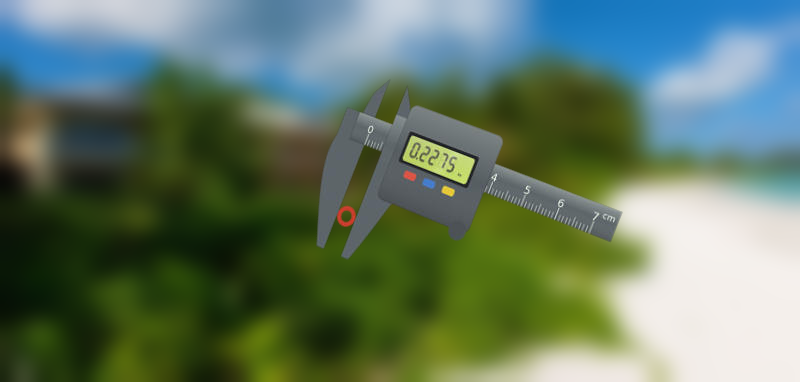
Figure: 0.2275 in
